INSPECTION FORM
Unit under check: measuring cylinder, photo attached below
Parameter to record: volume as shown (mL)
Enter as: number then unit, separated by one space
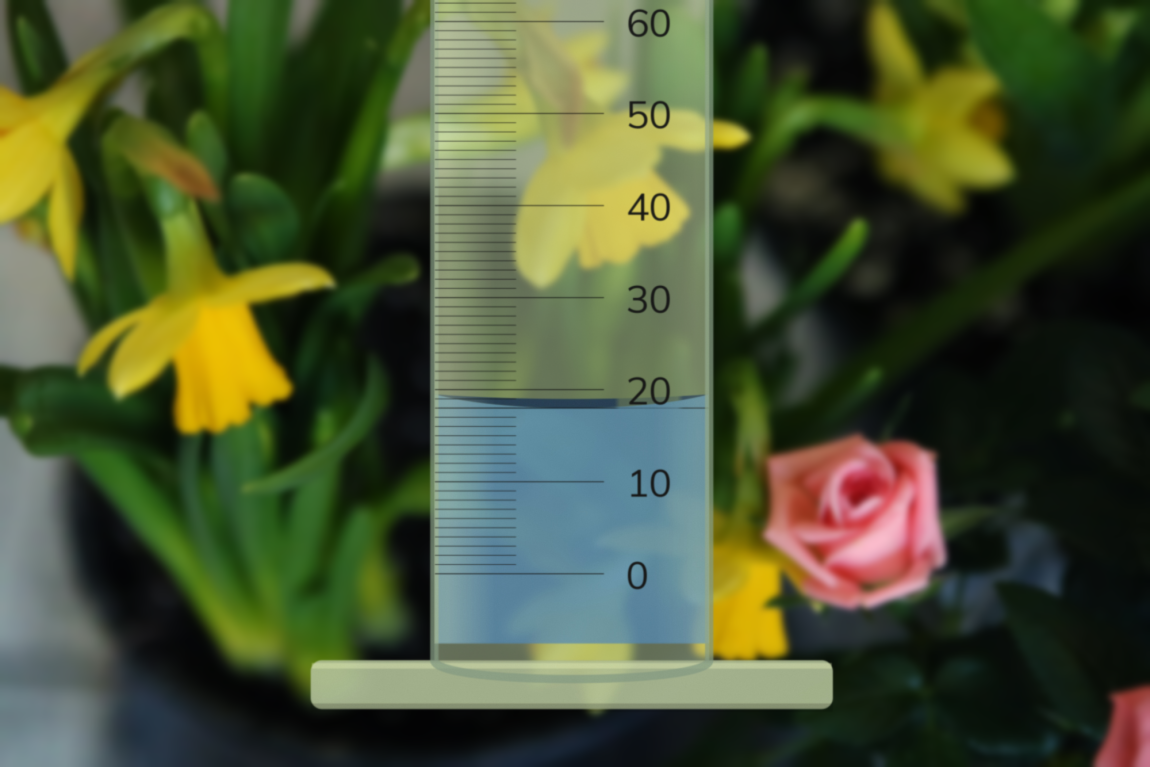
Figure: 18 mL
